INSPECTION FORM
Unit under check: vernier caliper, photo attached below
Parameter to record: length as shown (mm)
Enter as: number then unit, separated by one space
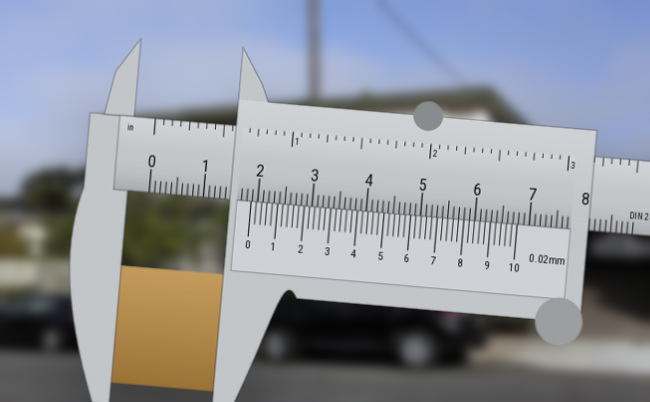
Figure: 18.8 mm
